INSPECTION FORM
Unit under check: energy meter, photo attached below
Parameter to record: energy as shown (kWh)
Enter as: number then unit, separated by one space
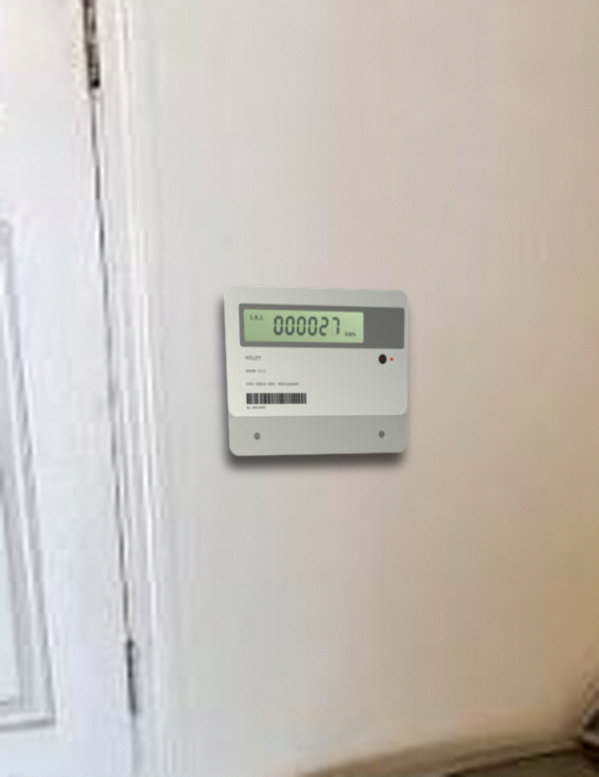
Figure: 27 kWh
